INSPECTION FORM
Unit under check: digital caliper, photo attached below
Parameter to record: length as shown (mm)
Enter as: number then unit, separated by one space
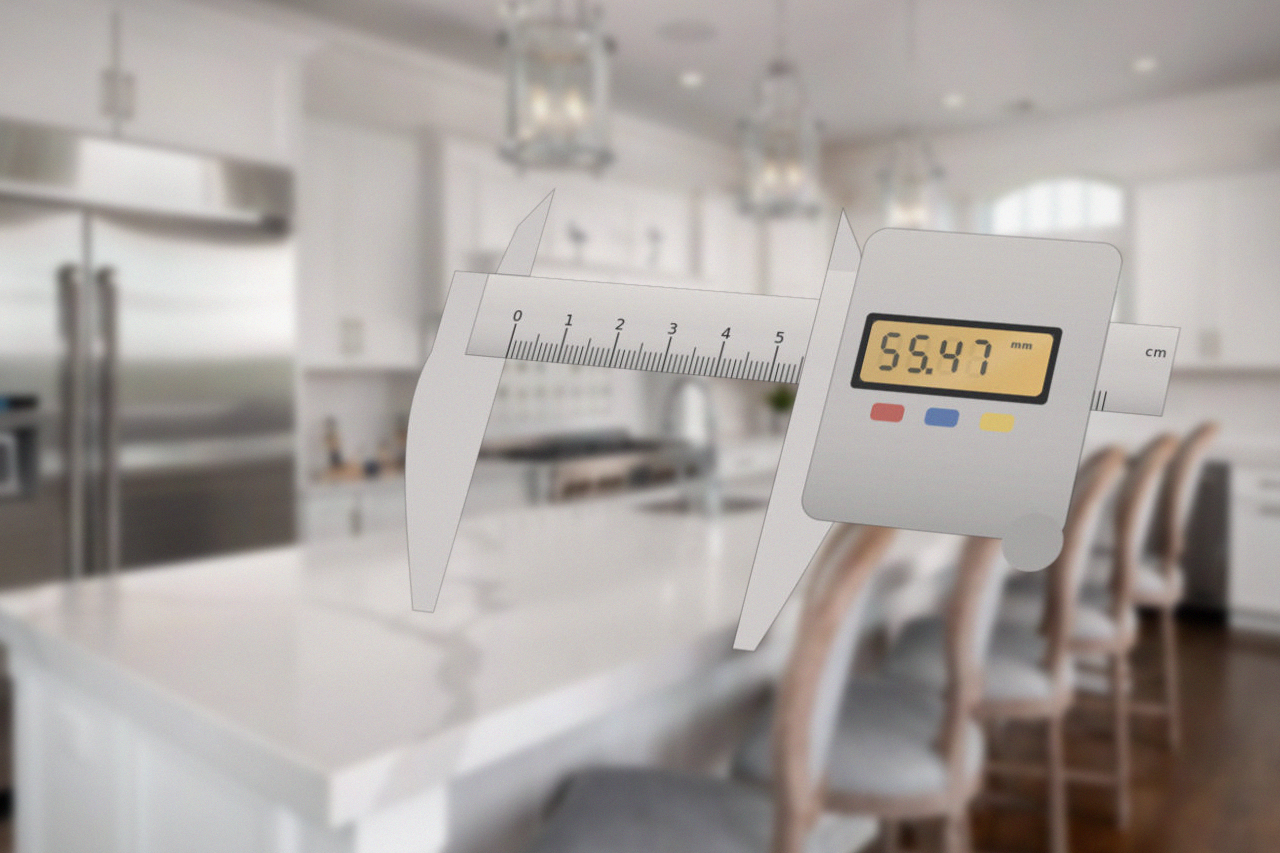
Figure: 55.47 mm
